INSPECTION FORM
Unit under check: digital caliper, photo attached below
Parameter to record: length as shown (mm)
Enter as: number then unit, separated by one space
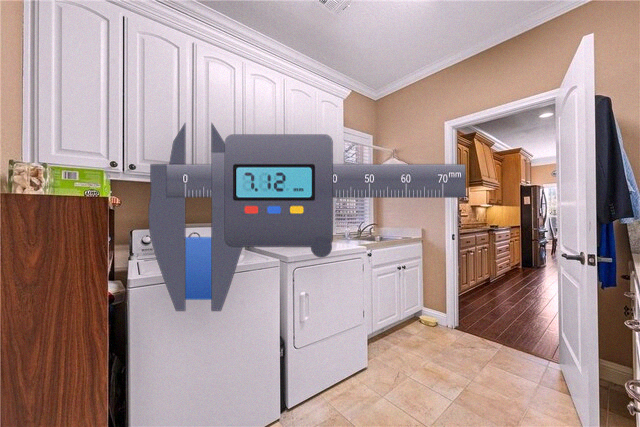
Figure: 7.12 mm
